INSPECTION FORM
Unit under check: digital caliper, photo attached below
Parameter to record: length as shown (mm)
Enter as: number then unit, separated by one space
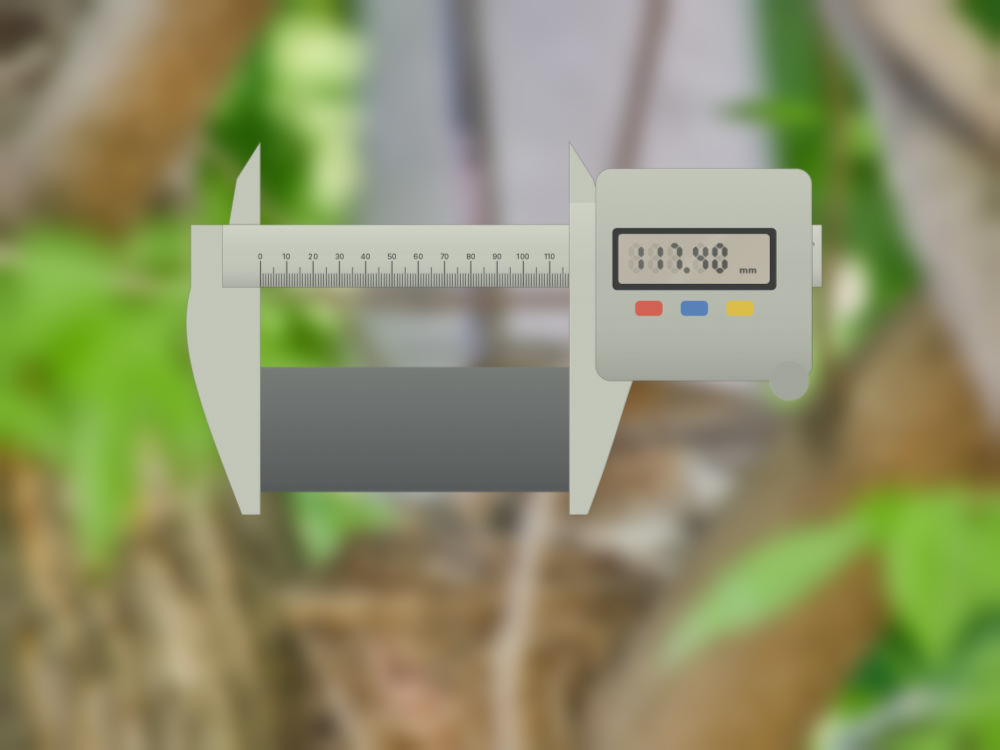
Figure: 117.40 mm
